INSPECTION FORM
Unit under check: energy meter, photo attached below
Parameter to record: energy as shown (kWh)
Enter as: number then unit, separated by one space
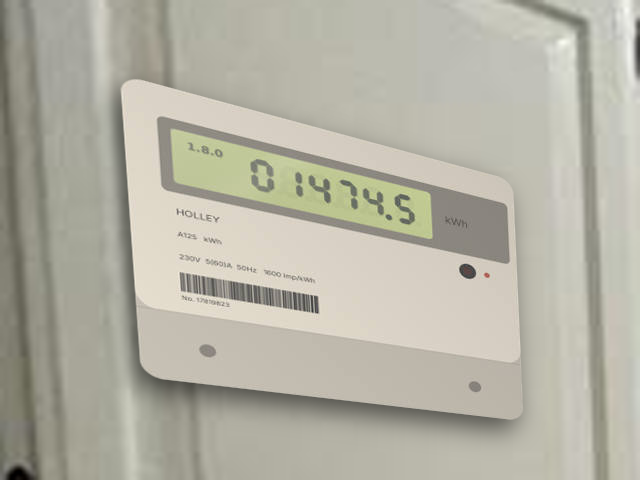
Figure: 1474.5 kWh
